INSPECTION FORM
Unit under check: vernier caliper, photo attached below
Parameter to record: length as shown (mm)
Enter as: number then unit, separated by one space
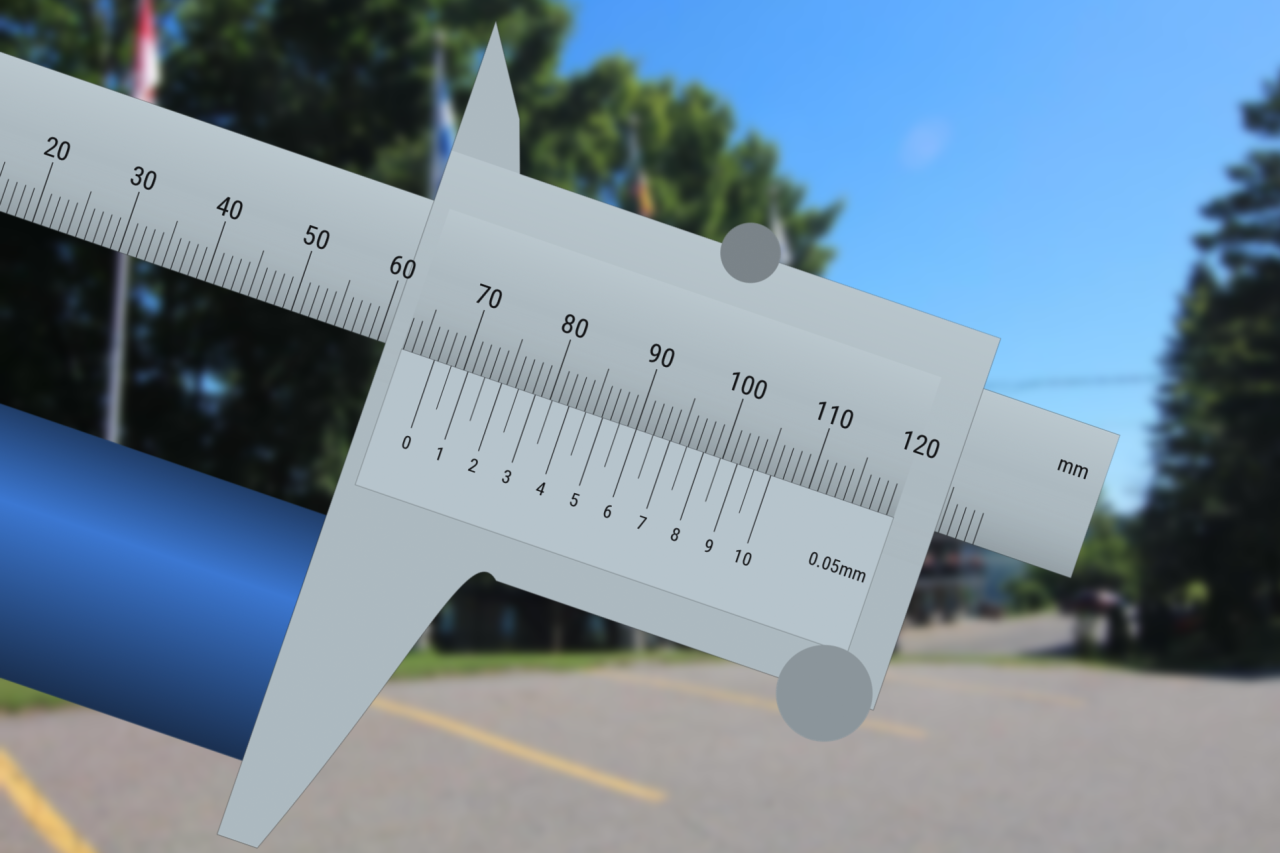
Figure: 66.6 mm
